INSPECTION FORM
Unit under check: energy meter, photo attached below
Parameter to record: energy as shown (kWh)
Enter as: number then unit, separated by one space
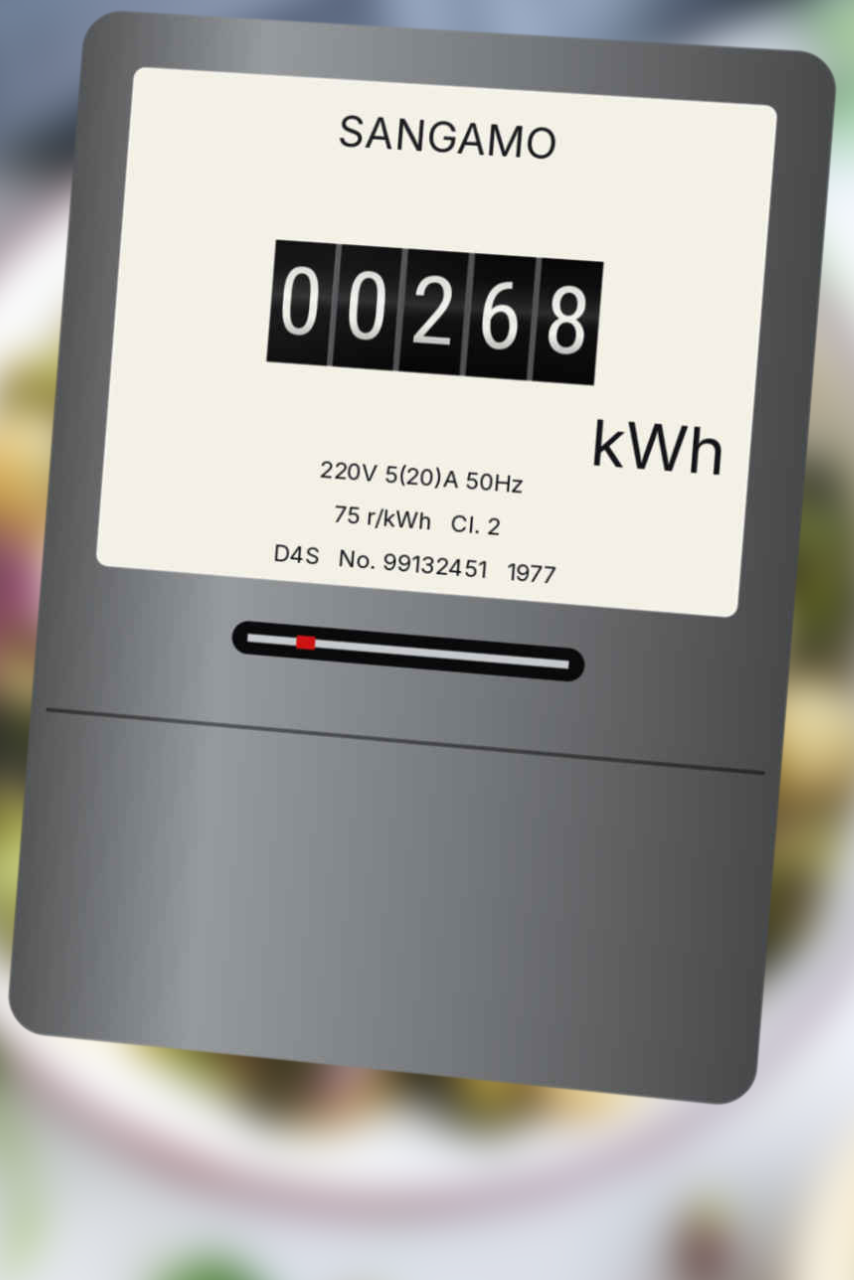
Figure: 268 kWh
